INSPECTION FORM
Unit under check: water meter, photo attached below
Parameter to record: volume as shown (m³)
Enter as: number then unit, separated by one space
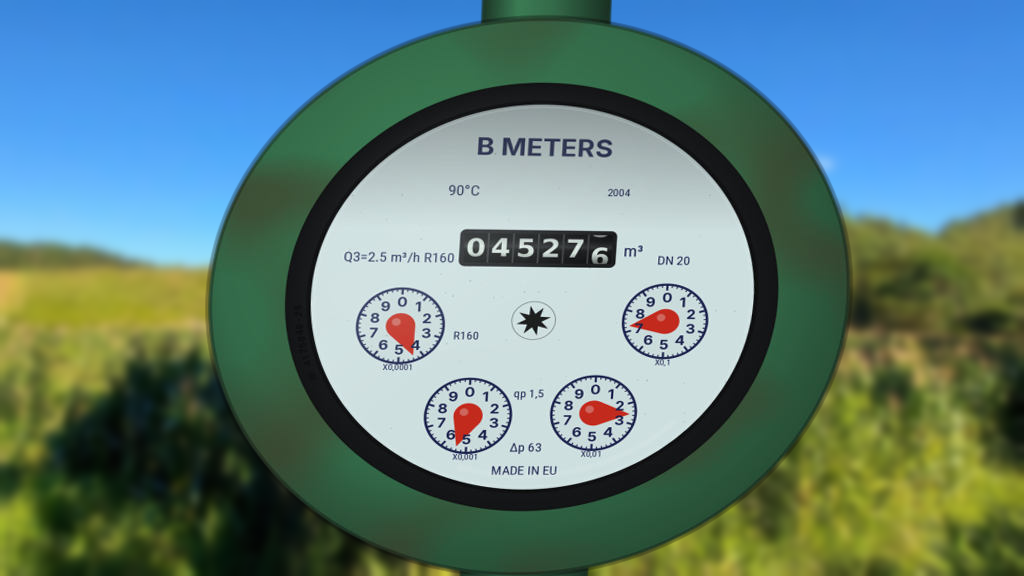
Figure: 45275.7254 m³
